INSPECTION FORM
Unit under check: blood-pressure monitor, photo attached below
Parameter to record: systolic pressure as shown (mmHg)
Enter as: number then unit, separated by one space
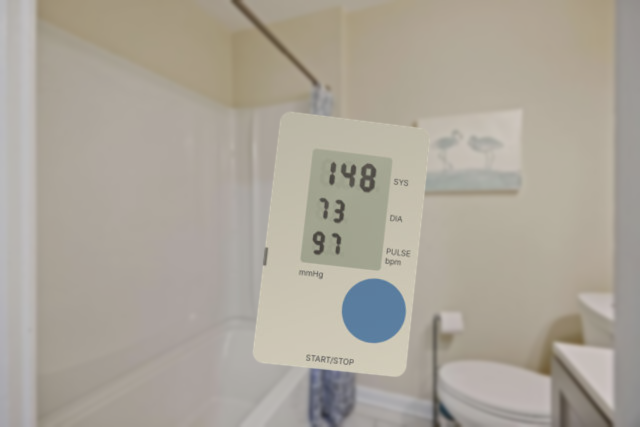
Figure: 148 mmHg
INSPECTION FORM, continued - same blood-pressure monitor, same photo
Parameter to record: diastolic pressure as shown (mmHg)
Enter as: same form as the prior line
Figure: 73 mmHg
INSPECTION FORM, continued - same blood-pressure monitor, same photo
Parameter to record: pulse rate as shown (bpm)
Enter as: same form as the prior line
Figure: 97 bpm
